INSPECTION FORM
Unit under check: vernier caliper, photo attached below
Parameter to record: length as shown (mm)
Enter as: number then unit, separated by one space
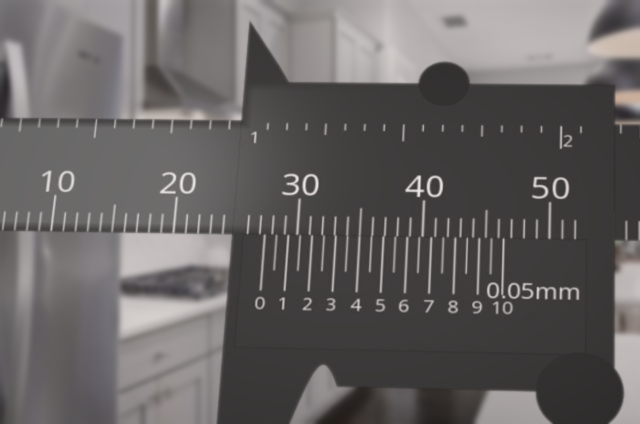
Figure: 27.4 mm
